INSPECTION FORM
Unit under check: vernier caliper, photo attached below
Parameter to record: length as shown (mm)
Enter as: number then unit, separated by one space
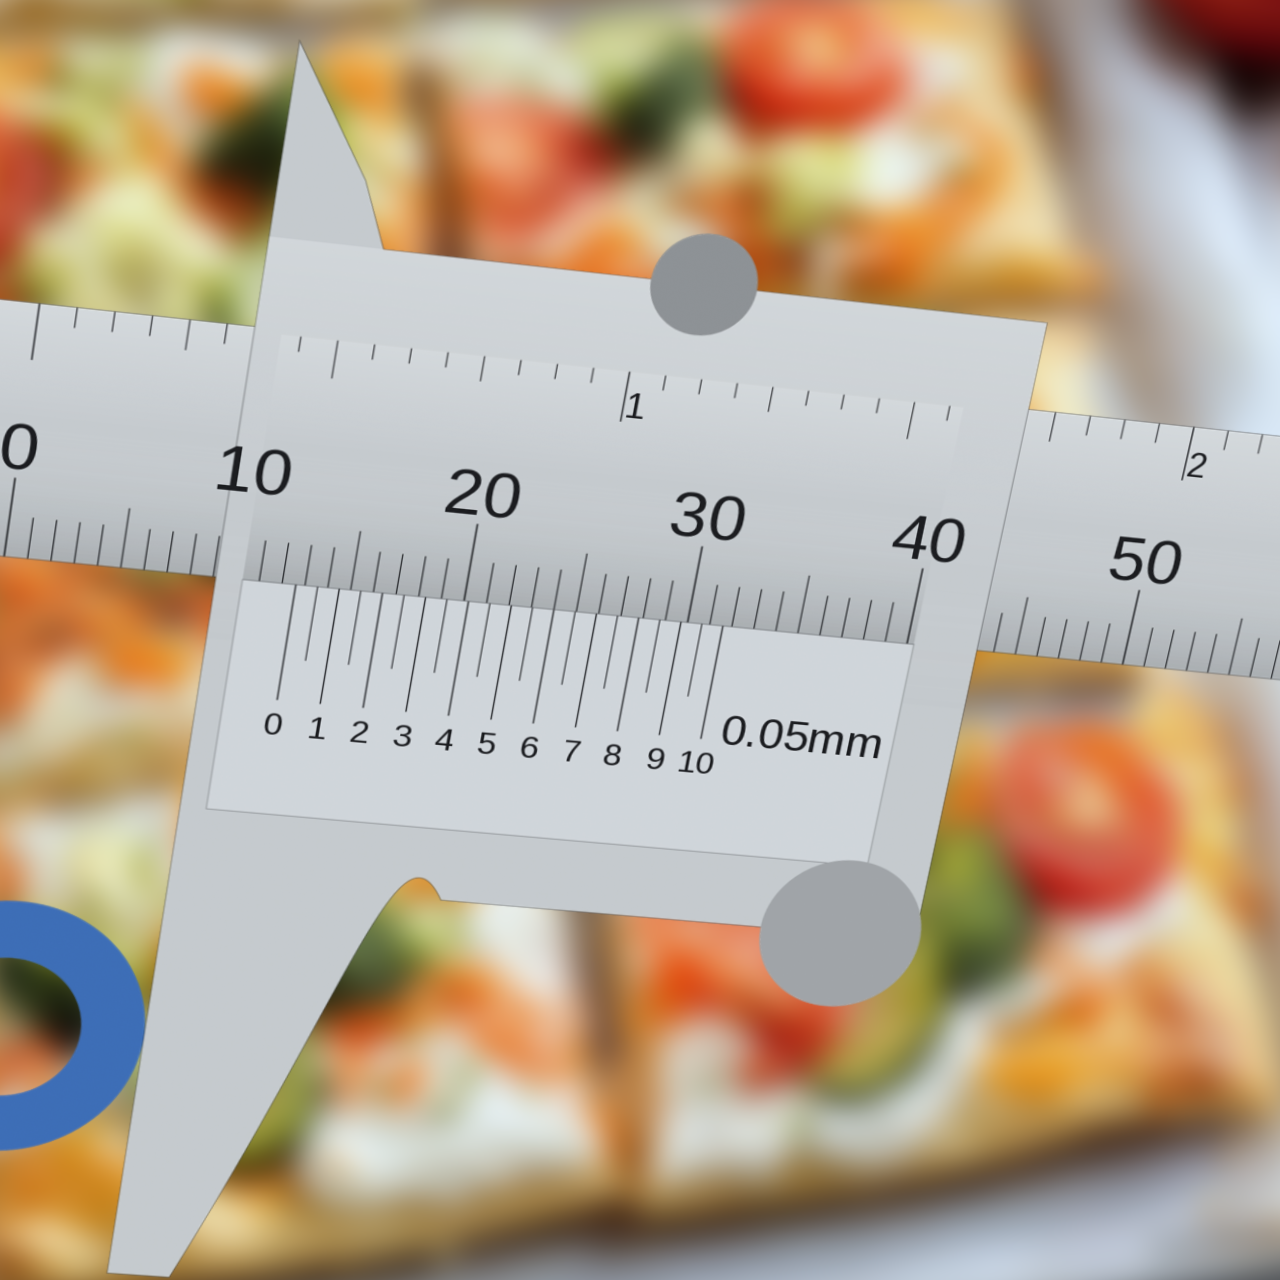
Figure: 12.6 mm
